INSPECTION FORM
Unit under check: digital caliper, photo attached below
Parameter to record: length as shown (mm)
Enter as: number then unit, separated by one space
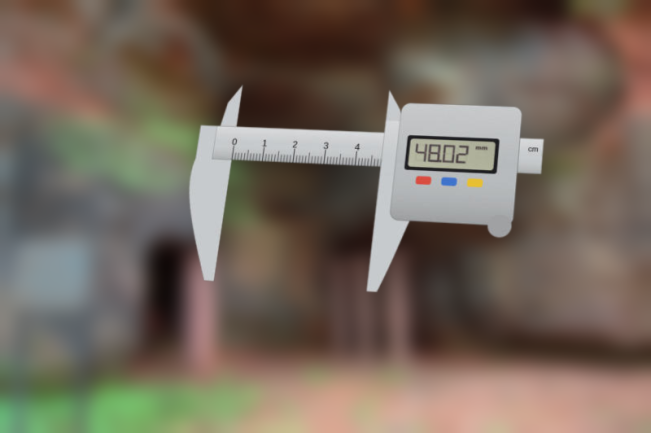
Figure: 48.02 mm
